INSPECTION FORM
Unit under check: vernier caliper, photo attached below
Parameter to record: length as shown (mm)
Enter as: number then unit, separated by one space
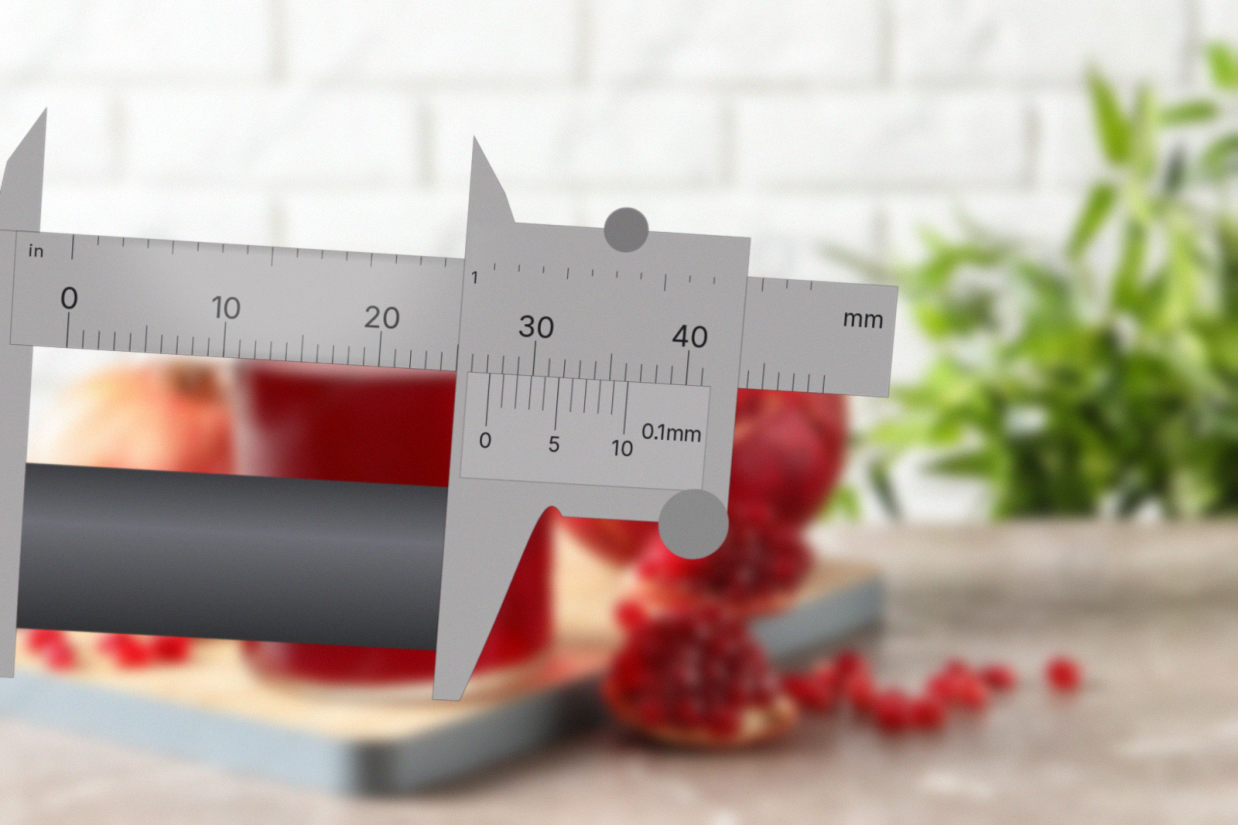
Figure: 27.2 mm
